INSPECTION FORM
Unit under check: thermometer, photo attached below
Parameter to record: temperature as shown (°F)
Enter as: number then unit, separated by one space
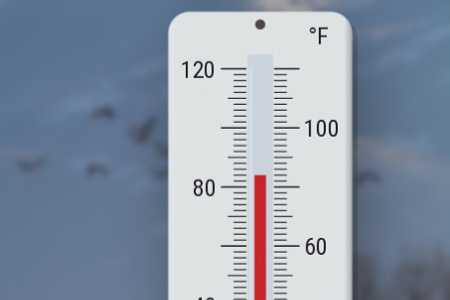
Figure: 84 °F
